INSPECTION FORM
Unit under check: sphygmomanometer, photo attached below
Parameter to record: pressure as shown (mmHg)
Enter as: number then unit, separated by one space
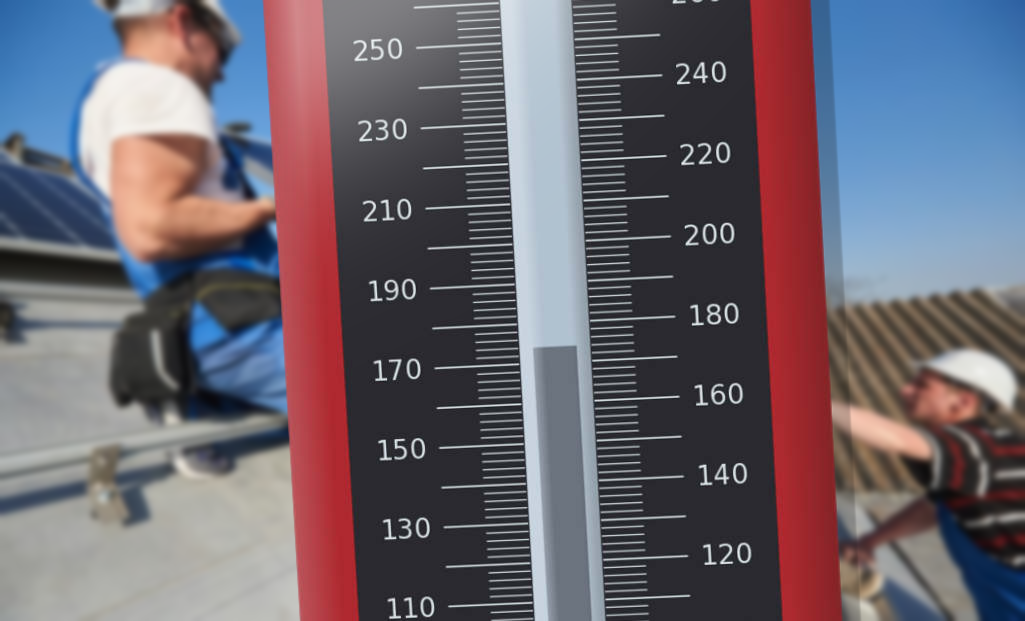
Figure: 174 mmHg
